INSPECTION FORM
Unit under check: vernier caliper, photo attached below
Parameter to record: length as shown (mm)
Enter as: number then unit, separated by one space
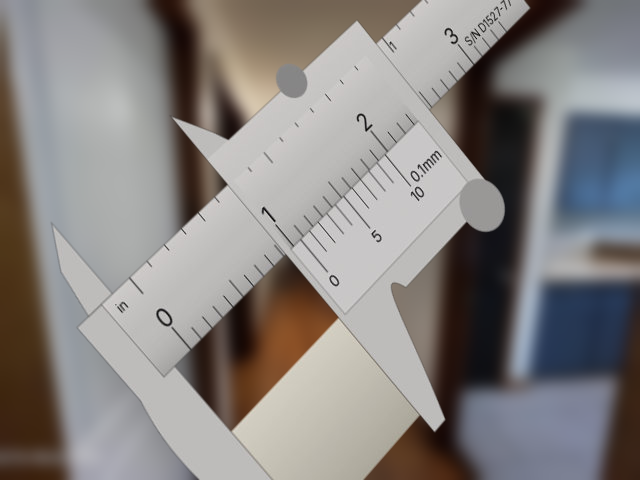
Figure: 10.7 mm
